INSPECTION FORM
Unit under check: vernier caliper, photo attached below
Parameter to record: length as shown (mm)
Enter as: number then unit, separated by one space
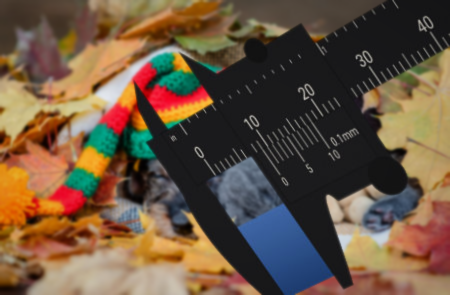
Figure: 9.0 mm
